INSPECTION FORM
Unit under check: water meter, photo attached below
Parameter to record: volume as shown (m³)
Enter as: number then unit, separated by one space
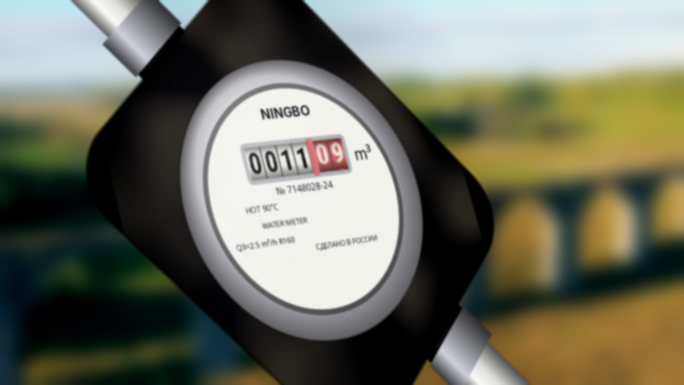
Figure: 11.09 m³
